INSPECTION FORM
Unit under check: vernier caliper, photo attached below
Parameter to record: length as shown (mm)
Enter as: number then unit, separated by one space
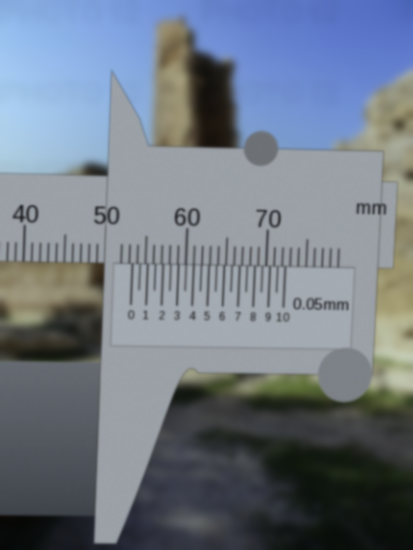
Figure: 53.4 mm
